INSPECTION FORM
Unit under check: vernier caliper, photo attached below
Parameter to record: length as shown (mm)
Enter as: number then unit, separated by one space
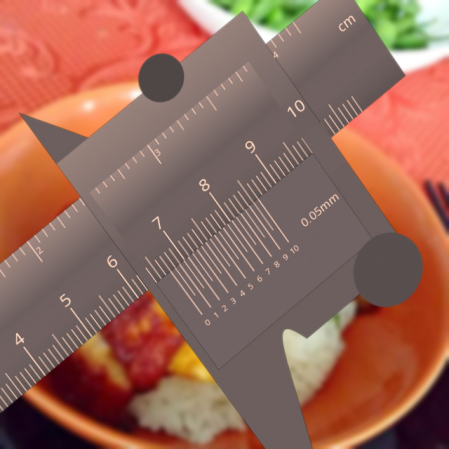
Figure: 67.0 mm
